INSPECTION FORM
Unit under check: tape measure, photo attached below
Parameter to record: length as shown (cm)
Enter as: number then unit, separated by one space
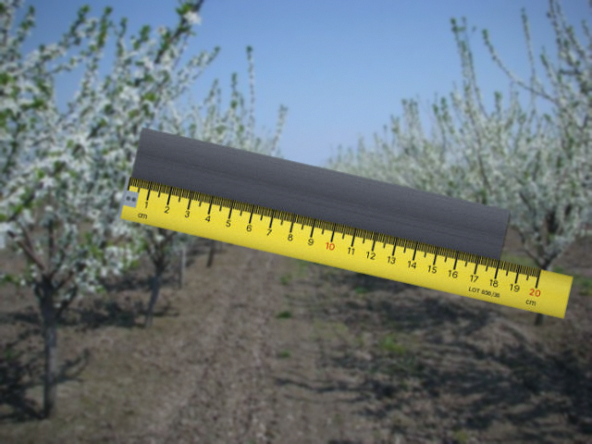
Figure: 18 cm
